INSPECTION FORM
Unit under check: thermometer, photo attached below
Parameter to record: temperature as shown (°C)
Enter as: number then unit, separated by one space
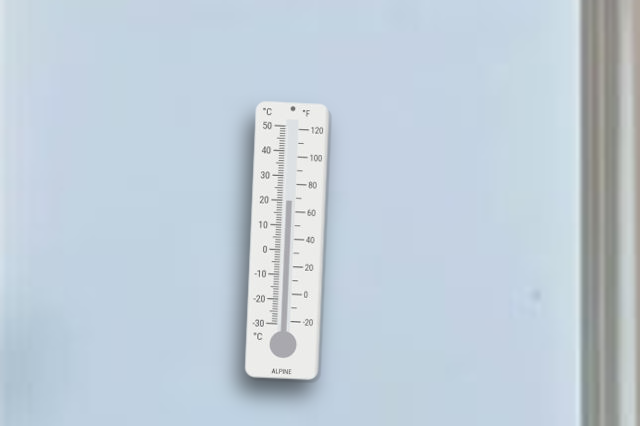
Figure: 20 °C
